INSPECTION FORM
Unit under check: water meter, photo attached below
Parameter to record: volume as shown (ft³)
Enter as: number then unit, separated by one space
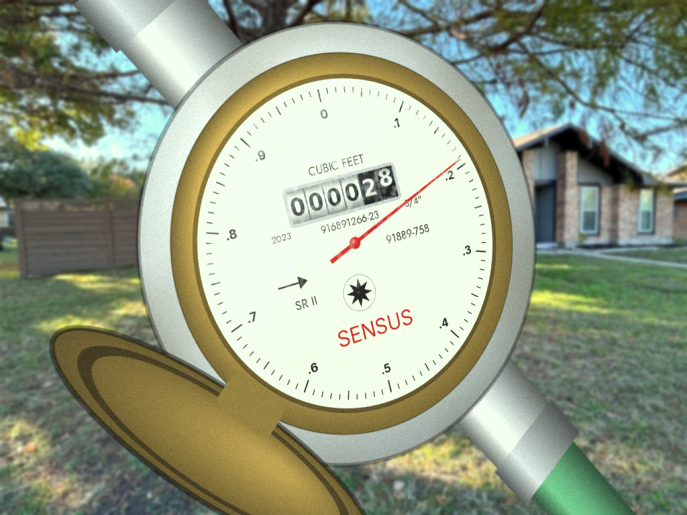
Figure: 28.19 ft³
